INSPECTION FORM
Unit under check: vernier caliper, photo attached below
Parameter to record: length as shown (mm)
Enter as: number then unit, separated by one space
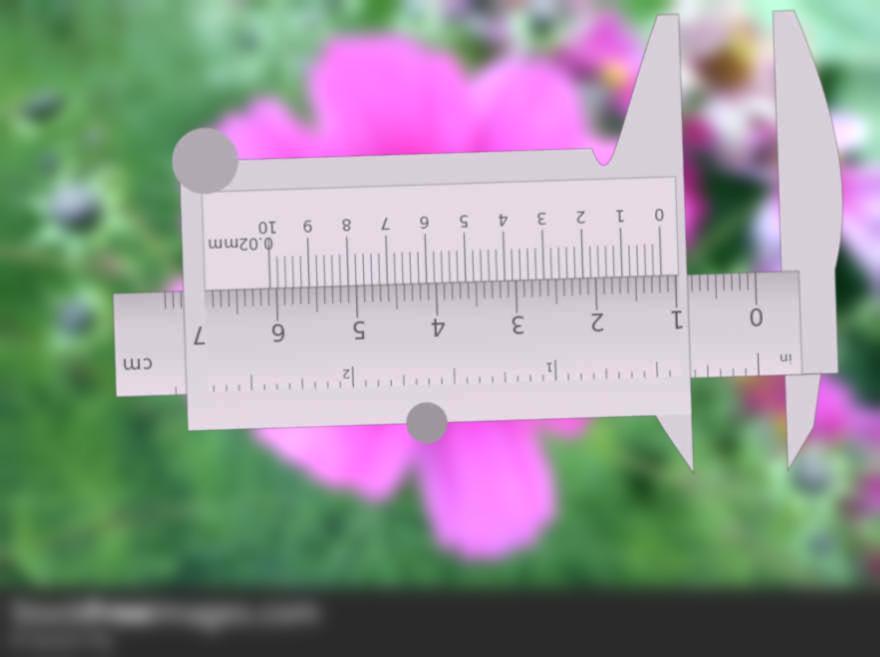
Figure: 11.8 mm
